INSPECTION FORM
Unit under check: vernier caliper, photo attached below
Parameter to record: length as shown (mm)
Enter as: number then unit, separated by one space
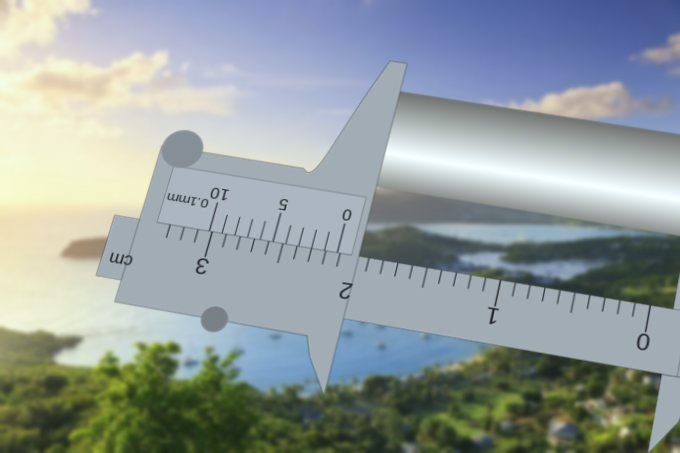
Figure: 21.2 mm
